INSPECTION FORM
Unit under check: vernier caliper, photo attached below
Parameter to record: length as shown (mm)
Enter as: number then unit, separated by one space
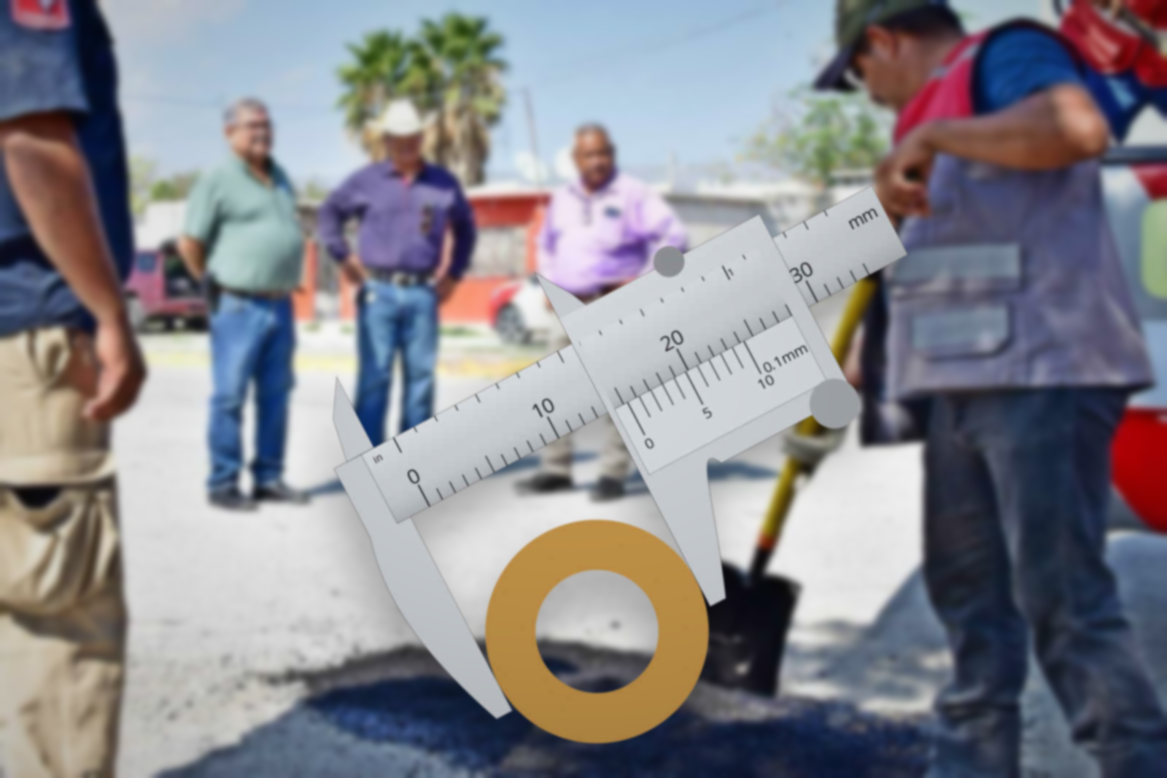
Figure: 15.3 mm
